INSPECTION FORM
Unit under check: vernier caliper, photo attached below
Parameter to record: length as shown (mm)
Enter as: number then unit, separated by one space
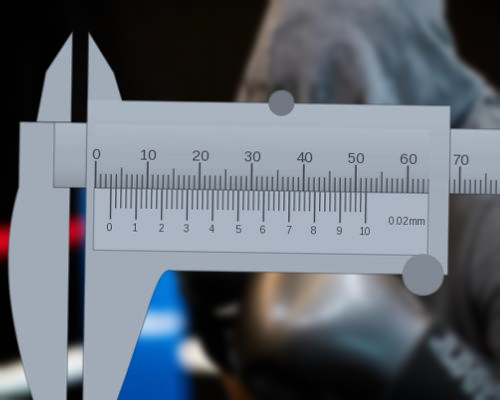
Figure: 3.0 mm
